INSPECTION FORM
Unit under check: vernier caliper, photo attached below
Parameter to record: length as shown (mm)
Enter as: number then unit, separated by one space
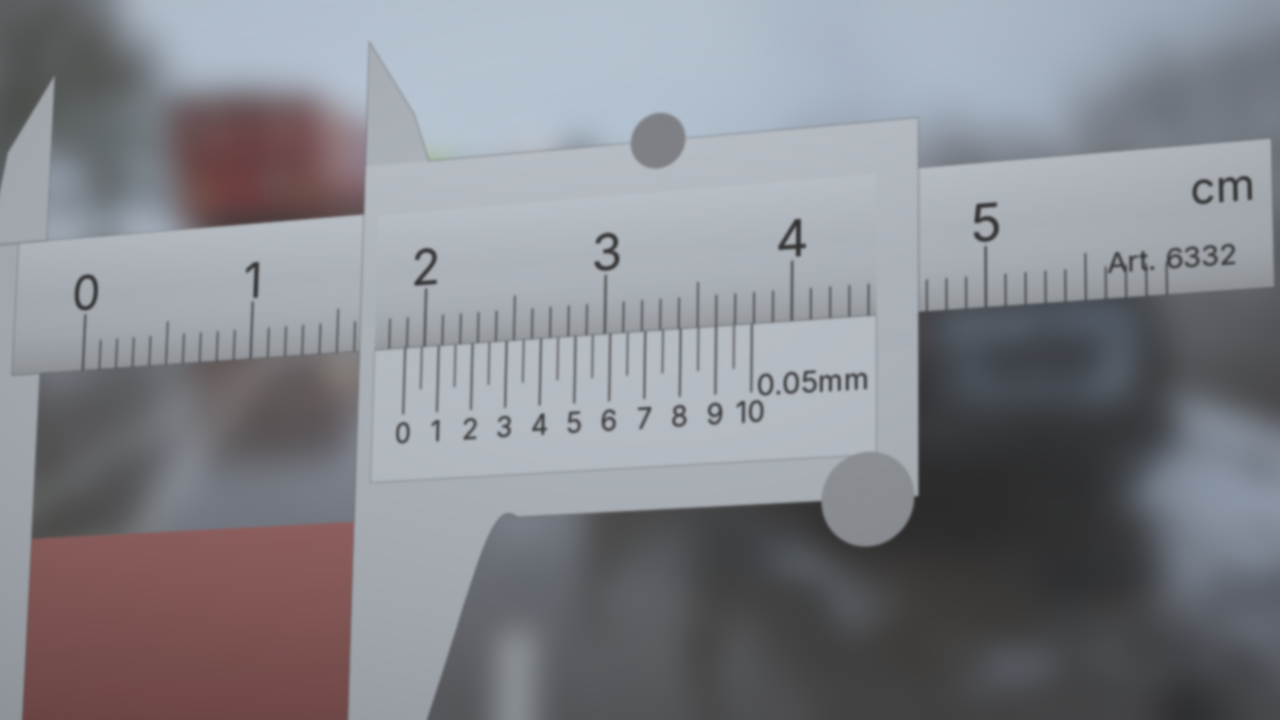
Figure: 18.9 mm
